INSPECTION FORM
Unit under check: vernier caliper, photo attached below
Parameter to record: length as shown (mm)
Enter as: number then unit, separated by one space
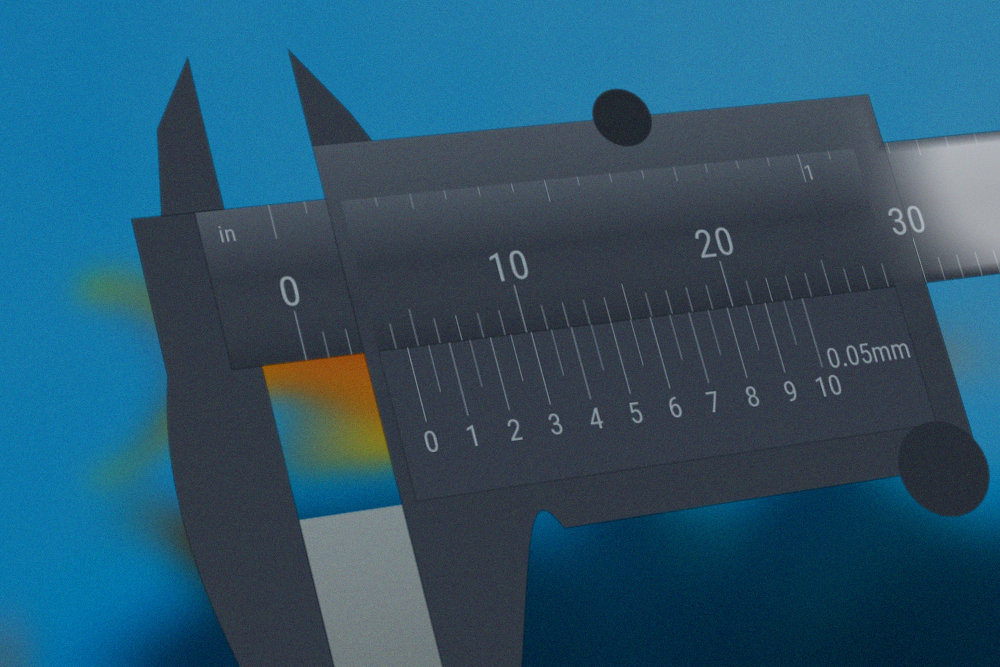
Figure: 4.5 mm
